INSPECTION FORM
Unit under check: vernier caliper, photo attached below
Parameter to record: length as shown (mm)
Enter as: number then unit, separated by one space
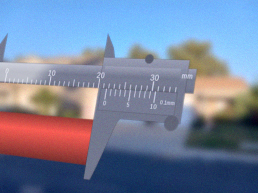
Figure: 21.6 mm
